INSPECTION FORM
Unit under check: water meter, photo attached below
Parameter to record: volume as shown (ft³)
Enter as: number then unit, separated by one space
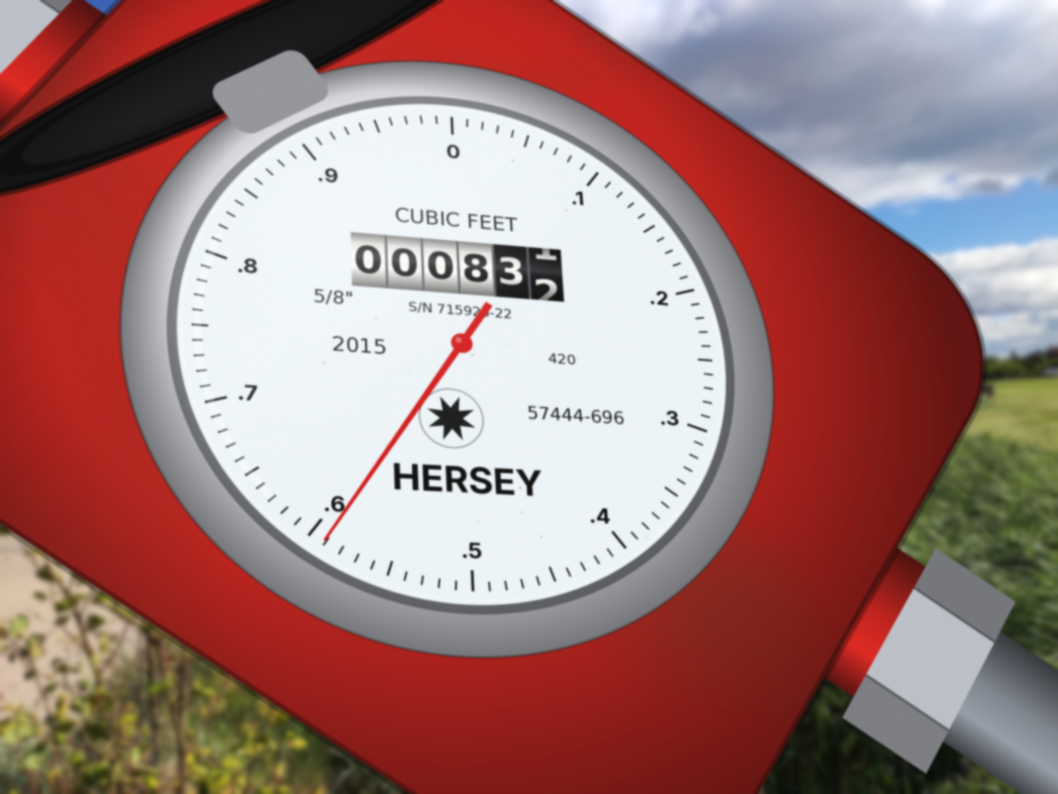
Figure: 831.59 ft³
